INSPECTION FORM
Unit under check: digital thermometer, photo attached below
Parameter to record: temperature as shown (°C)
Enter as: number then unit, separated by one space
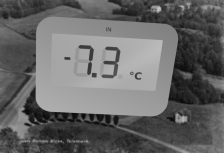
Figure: -7.3 °C
